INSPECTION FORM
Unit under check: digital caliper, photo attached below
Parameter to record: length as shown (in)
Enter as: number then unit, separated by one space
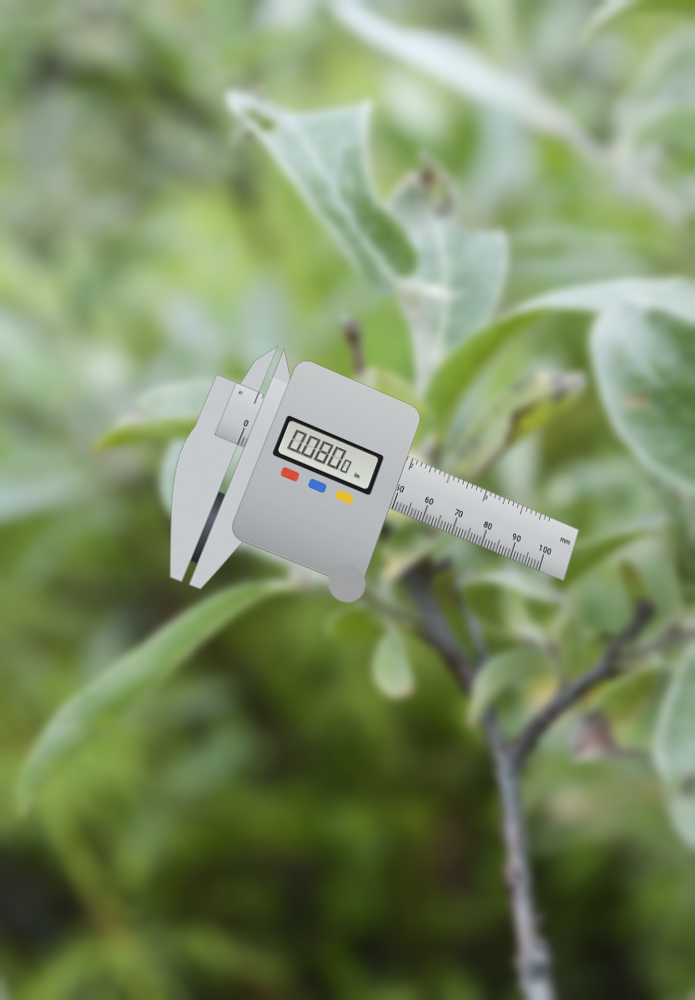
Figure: 0.0800 in
